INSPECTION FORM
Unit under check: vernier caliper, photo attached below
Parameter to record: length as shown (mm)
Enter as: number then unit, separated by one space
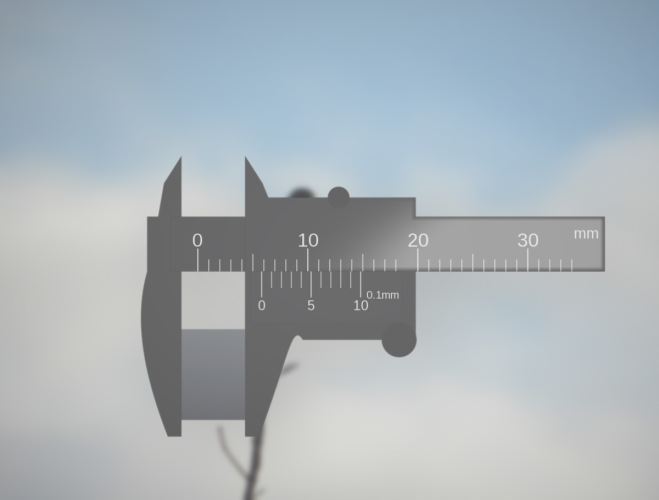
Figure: 5.8 mm
